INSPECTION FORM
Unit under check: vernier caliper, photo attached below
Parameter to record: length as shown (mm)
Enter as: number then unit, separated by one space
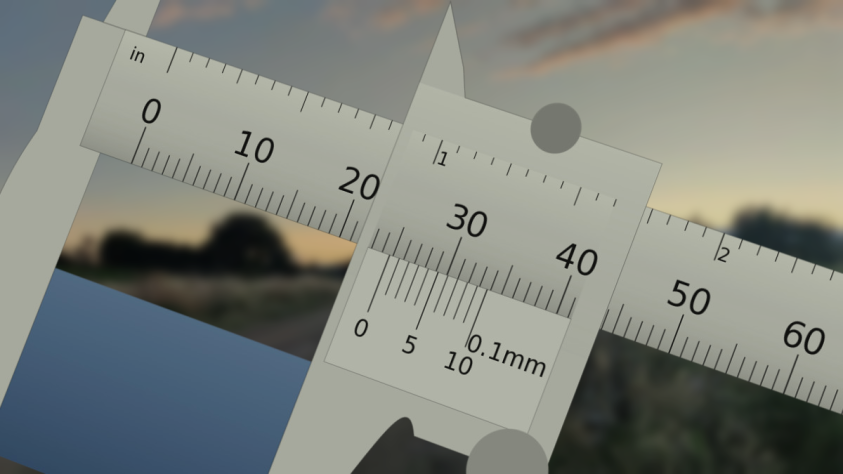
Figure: 24.7 mm
